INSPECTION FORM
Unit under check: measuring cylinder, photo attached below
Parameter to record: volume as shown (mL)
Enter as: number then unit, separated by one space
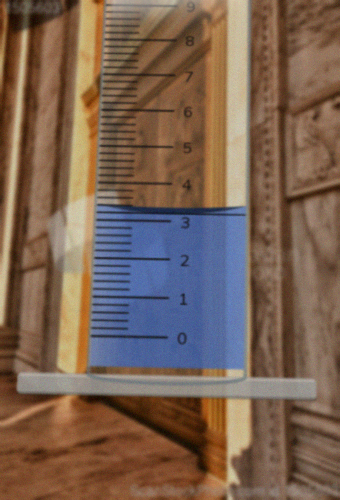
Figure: 3.2 mL
